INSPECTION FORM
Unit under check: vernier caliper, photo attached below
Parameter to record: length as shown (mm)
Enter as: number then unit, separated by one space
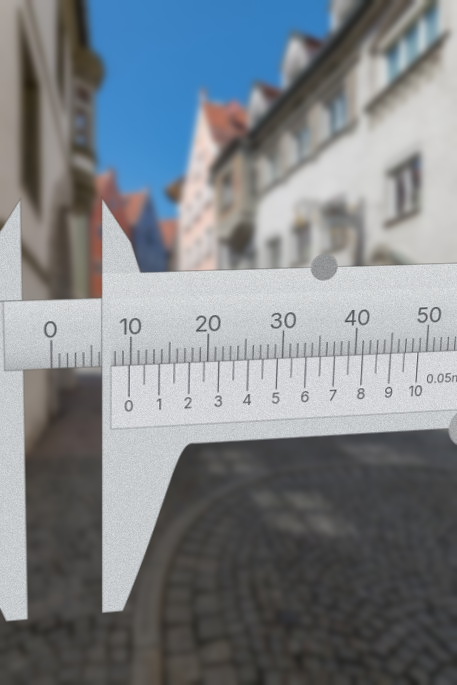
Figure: 9.8 mm
